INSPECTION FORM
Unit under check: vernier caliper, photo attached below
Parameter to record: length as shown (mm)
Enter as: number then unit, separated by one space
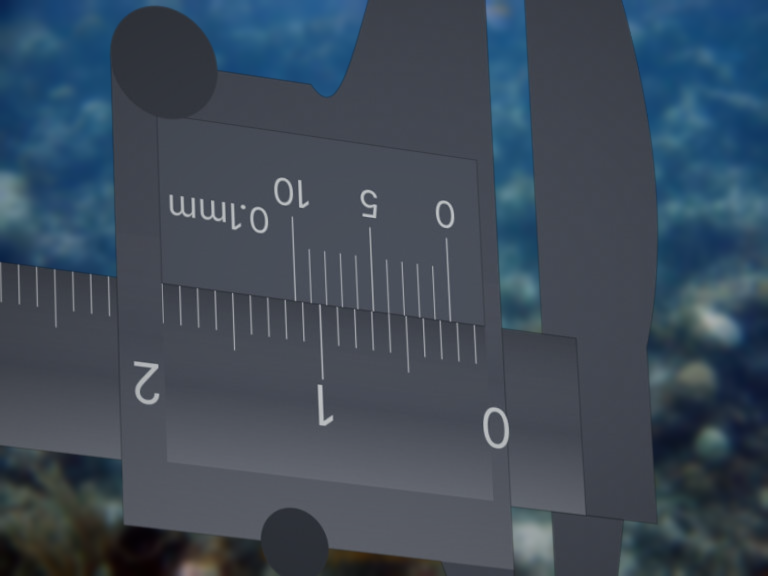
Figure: 2.4 mm
